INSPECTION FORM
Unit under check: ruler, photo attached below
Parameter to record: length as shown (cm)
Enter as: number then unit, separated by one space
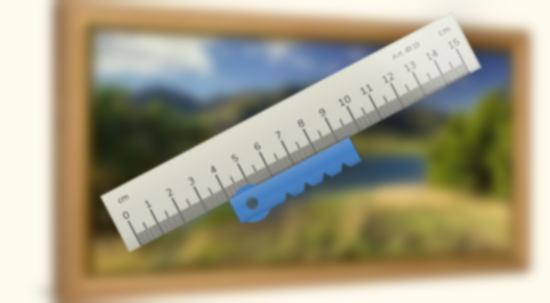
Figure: 5.5 cm
